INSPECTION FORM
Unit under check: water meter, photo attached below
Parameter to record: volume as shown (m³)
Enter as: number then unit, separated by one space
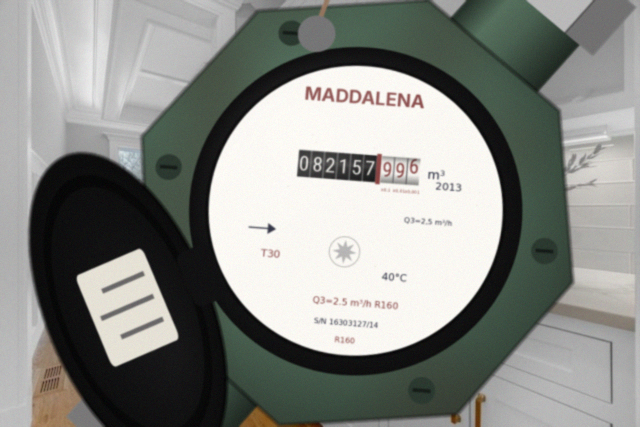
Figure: 82157.996 m³
